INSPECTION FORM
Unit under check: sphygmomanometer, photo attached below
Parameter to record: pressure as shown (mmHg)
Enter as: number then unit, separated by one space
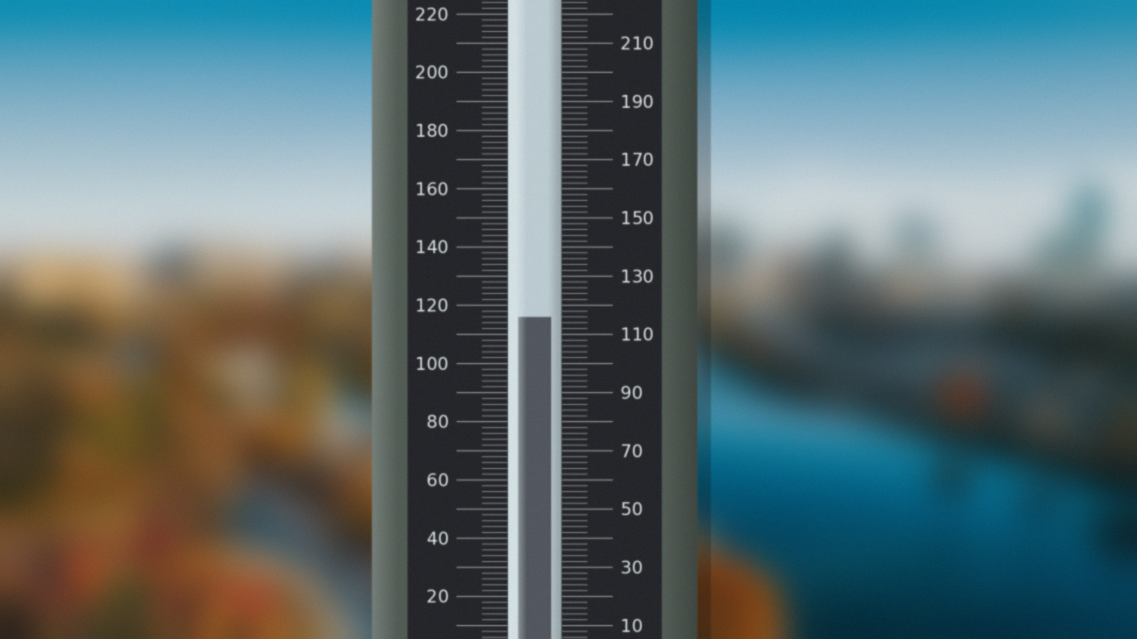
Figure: 116 mmHg
